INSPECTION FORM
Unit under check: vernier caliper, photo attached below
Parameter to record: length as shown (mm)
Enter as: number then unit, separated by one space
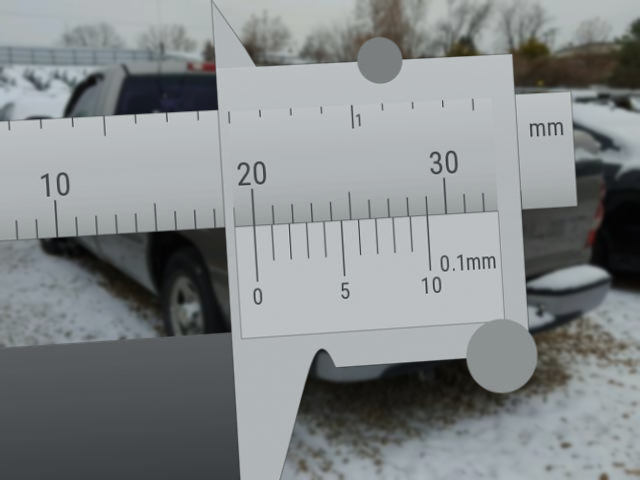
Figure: 20.0 mm
